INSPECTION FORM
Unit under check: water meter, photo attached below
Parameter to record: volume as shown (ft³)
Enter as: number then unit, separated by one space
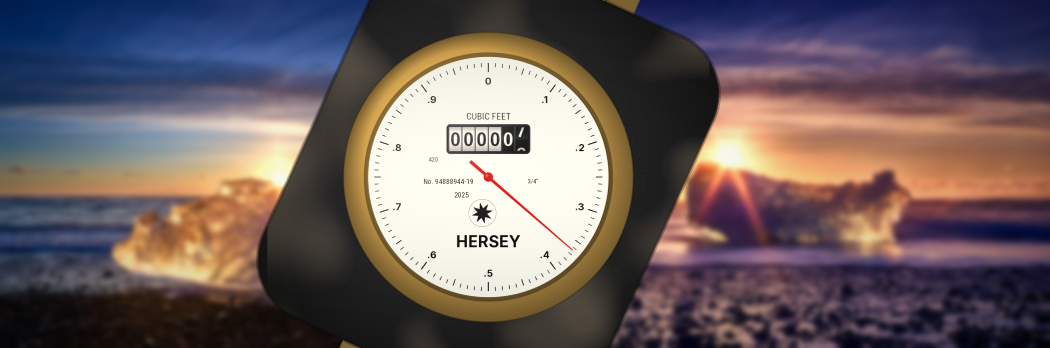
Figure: 7.36 ft³
